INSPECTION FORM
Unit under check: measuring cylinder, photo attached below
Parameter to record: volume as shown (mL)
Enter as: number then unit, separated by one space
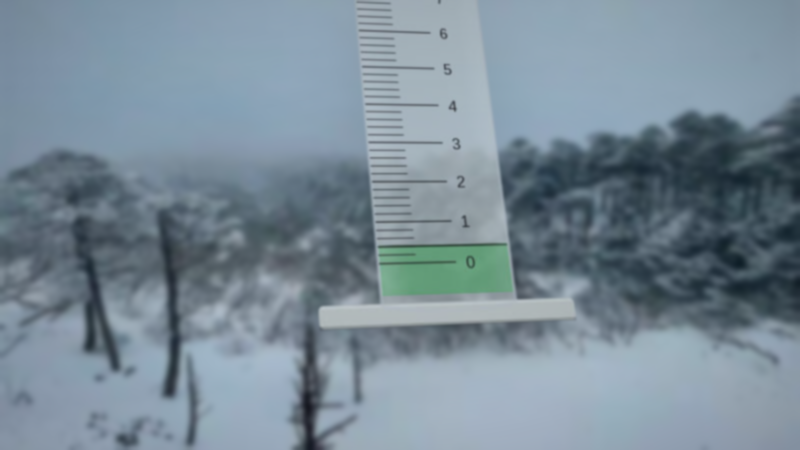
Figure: 0.4 mL
